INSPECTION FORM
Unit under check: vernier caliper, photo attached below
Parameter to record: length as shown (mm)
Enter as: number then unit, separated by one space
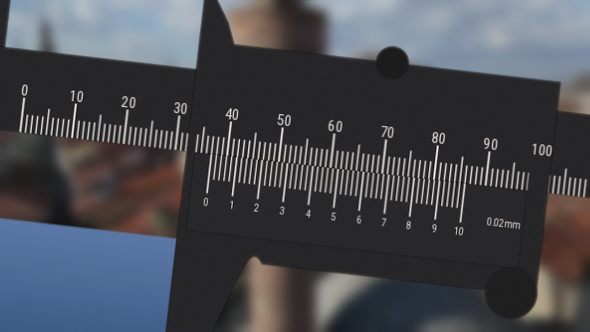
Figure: 37.0 mm
